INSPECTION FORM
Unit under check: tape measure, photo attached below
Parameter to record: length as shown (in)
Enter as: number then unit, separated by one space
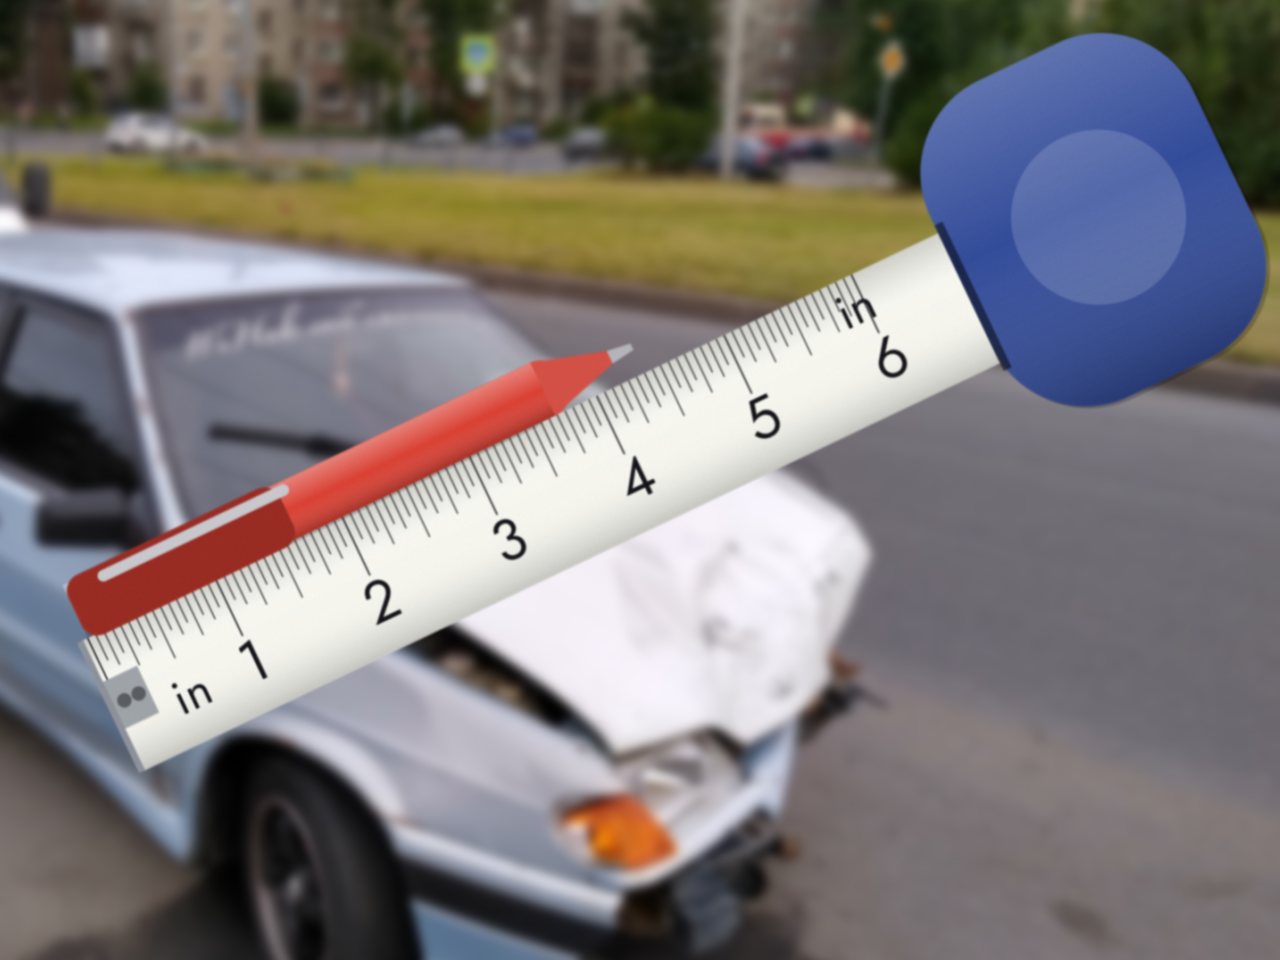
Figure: 4.375 in
